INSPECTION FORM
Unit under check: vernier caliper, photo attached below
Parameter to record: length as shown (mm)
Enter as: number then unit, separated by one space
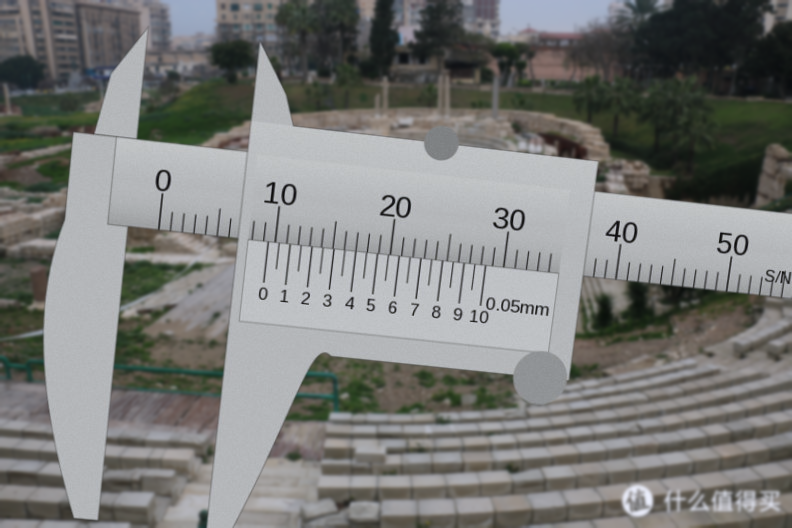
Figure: 9.4 mm
